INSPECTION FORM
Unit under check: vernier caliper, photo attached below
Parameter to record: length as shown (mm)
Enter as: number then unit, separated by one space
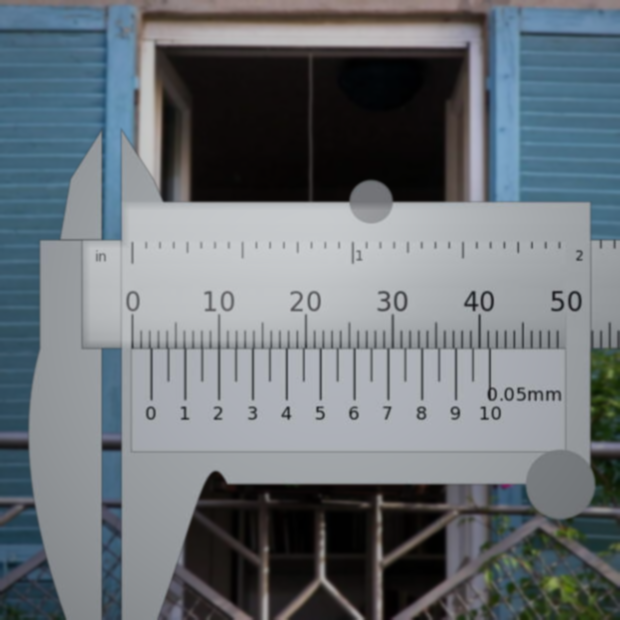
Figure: 2.2 mm
